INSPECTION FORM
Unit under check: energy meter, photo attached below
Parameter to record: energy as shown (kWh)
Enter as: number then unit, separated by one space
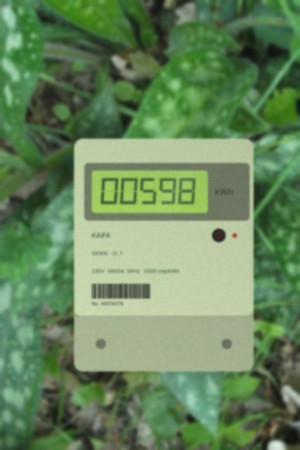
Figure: 598 kWh
